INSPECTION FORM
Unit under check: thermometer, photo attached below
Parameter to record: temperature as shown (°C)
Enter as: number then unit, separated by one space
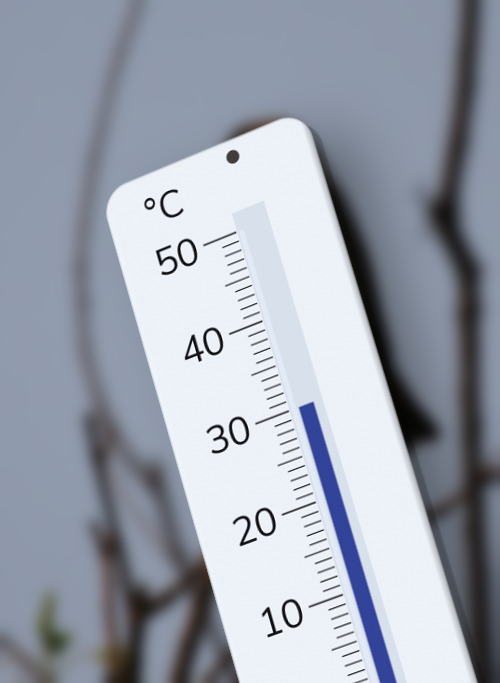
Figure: 30 °C
